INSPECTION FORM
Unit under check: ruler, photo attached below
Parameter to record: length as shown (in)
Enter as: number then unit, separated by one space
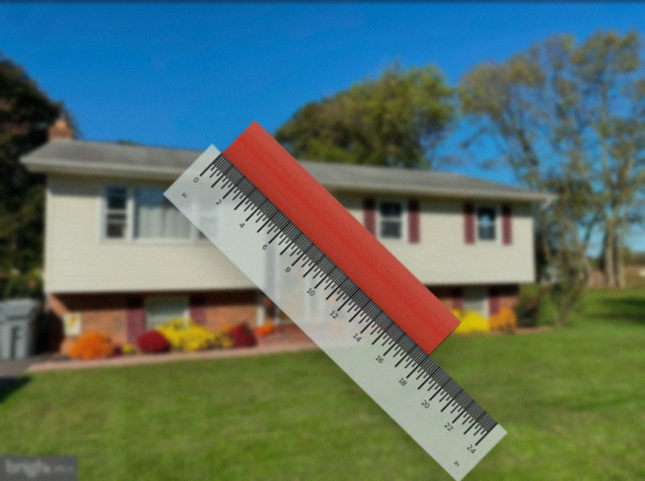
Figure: 18 in
